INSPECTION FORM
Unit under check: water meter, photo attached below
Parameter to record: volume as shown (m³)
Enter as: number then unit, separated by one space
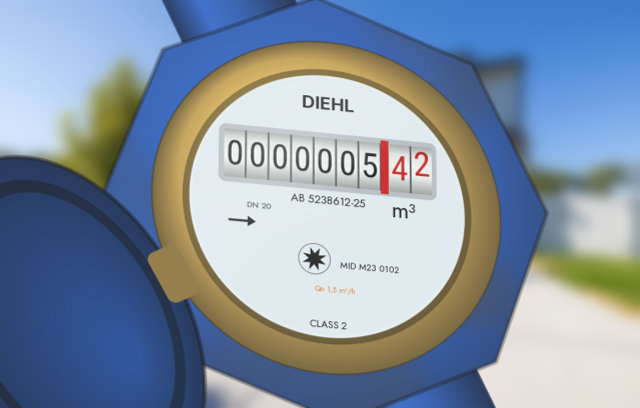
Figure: 5.42 m³
